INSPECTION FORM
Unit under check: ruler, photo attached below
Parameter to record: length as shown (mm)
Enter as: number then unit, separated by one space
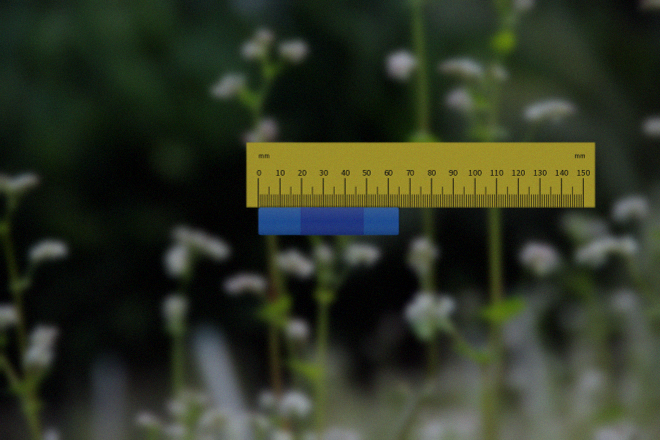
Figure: 65 mm
